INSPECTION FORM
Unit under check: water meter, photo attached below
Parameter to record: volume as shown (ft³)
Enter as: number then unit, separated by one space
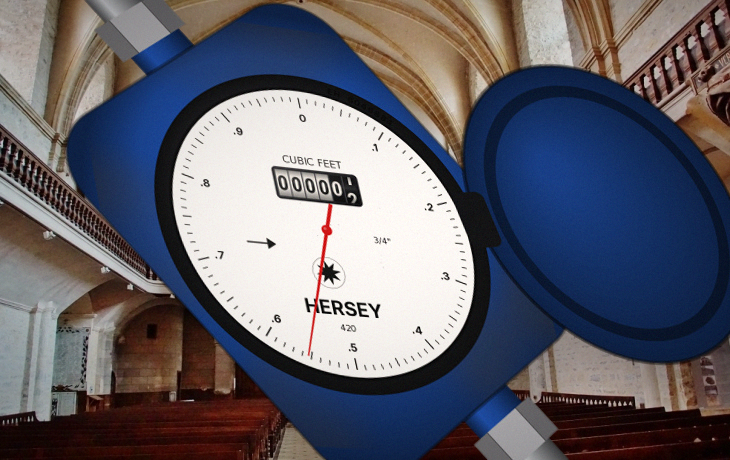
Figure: 1.55 ft³
